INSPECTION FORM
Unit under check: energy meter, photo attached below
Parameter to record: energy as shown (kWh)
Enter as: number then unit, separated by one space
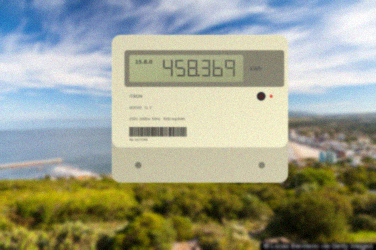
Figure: 458.369 kWh
